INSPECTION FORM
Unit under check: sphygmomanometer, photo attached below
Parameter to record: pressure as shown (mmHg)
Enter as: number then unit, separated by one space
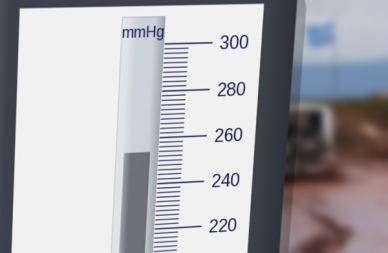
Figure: 254 mmHg
